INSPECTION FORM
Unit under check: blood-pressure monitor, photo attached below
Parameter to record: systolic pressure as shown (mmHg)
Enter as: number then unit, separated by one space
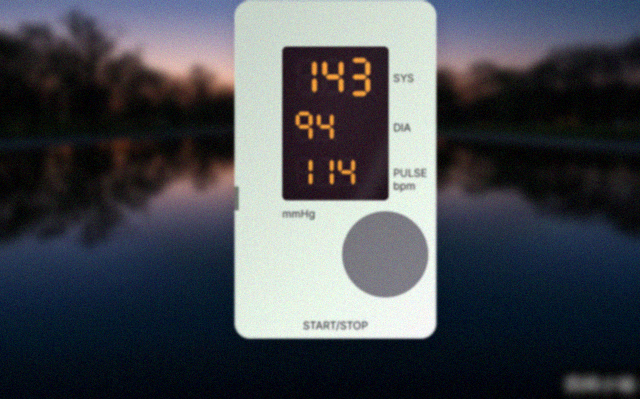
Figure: 143 mmHg
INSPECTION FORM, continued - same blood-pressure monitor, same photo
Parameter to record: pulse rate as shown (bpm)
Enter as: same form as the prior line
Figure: 114 bpm
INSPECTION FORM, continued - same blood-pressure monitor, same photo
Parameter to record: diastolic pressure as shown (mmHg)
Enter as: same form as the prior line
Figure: 94 mmHg
